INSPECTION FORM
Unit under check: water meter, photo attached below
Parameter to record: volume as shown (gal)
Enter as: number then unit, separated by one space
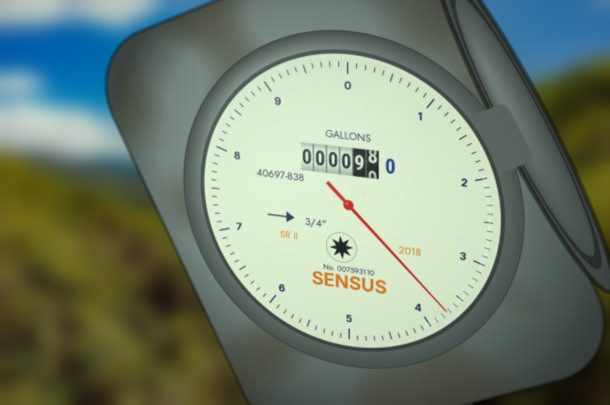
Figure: 983.7 gal
